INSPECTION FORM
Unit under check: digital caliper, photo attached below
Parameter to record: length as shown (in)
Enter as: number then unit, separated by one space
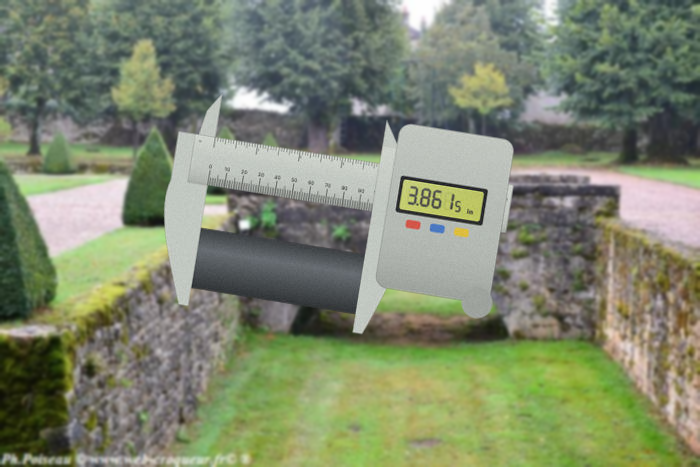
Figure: 3.8615 in
